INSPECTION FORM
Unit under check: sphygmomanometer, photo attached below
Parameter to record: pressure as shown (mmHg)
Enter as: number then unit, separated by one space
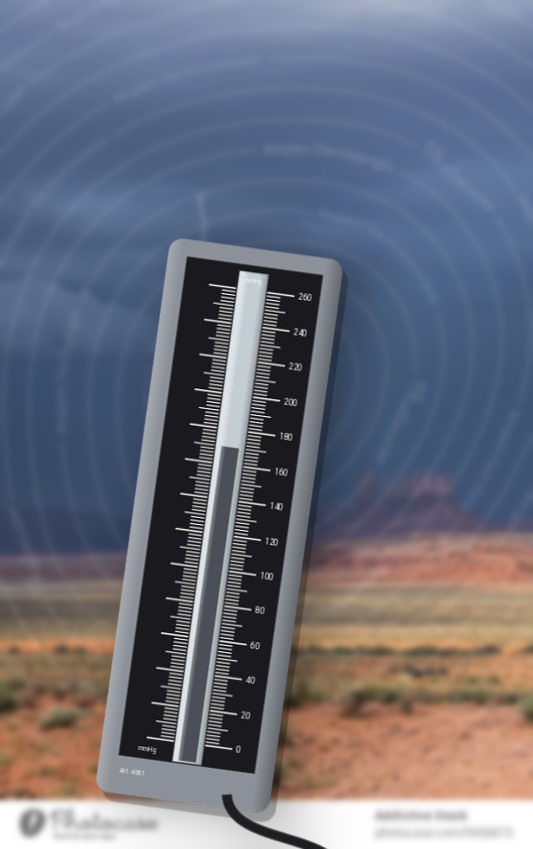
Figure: 170 mmHg
